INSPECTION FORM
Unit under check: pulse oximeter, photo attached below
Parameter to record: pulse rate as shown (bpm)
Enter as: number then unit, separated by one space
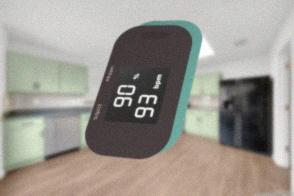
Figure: 93 bpm
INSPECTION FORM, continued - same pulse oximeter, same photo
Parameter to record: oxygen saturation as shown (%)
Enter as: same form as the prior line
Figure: 90 %
